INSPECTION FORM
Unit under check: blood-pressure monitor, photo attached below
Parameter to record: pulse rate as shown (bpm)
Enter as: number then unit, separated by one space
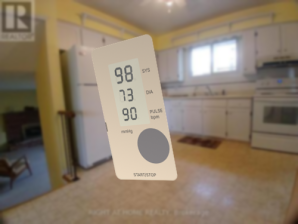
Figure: 90 bpm
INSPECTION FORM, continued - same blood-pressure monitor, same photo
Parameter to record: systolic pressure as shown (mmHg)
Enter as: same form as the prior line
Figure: 98 mmHg
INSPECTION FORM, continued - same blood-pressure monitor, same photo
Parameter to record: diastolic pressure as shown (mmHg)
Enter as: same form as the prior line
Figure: 73 mmHg
